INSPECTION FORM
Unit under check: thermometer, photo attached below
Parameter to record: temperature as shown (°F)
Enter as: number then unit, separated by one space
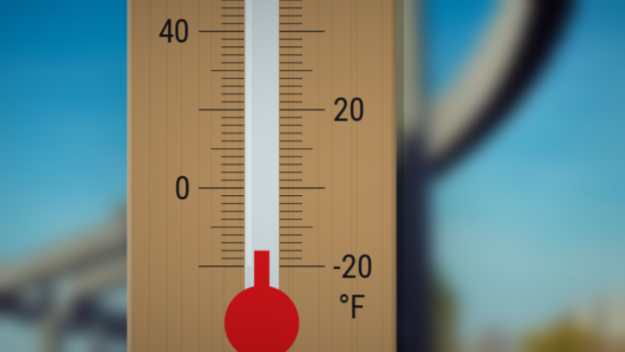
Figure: -16 °F
